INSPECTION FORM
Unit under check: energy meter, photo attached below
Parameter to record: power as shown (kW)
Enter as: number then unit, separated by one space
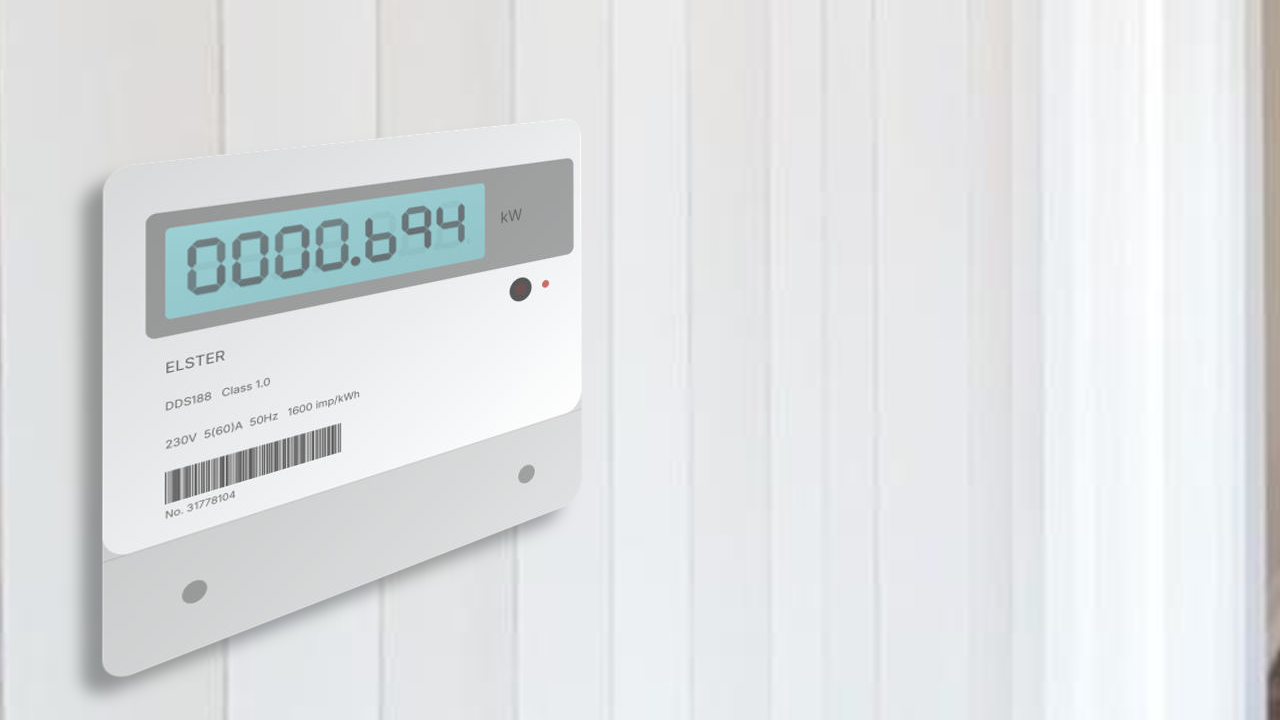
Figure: 0.694 kW
